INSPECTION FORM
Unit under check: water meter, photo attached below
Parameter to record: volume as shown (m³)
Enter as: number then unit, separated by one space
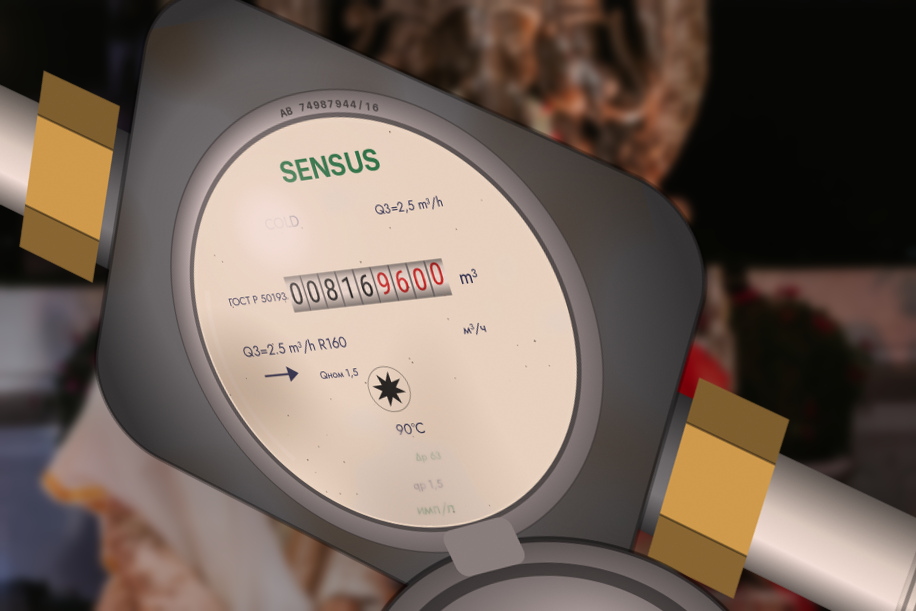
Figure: 816.9600 m³
